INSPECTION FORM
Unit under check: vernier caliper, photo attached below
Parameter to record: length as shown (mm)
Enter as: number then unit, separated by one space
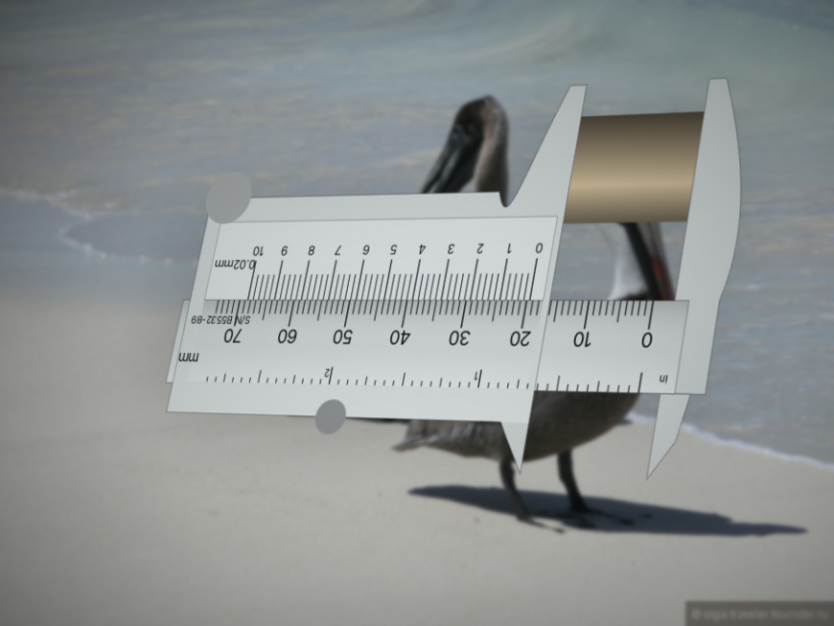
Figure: 19.5 mm
